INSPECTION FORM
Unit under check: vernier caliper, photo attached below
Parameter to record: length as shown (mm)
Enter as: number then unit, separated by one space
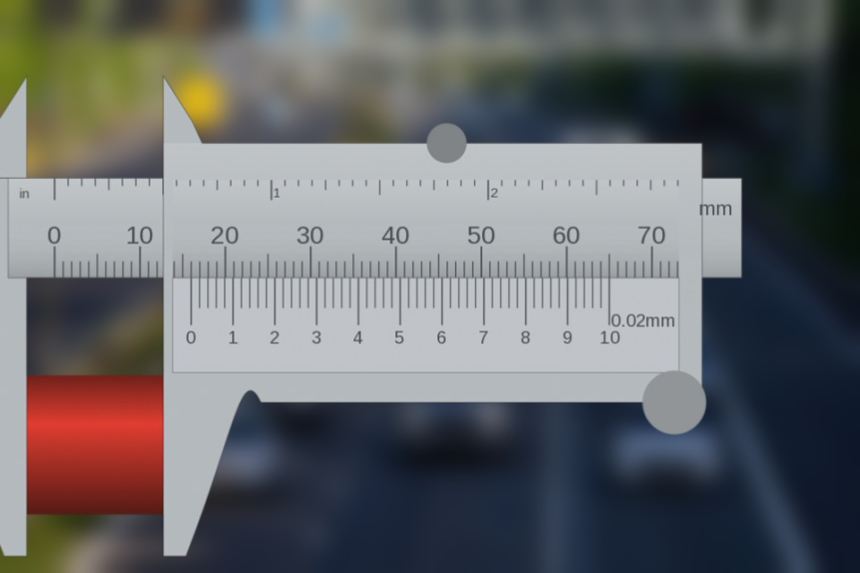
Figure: 16.0 mm
